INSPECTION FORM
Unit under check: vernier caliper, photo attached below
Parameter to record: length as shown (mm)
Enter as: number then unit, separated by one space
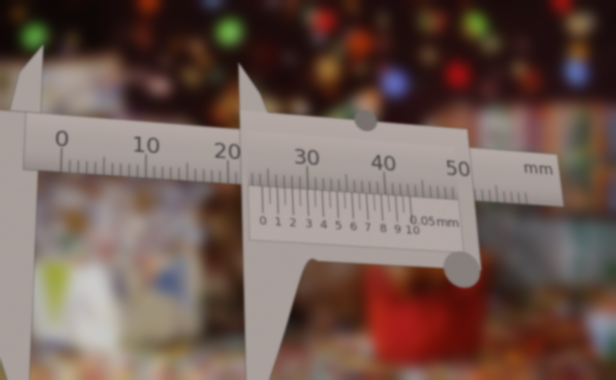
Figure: 24.2 mm
